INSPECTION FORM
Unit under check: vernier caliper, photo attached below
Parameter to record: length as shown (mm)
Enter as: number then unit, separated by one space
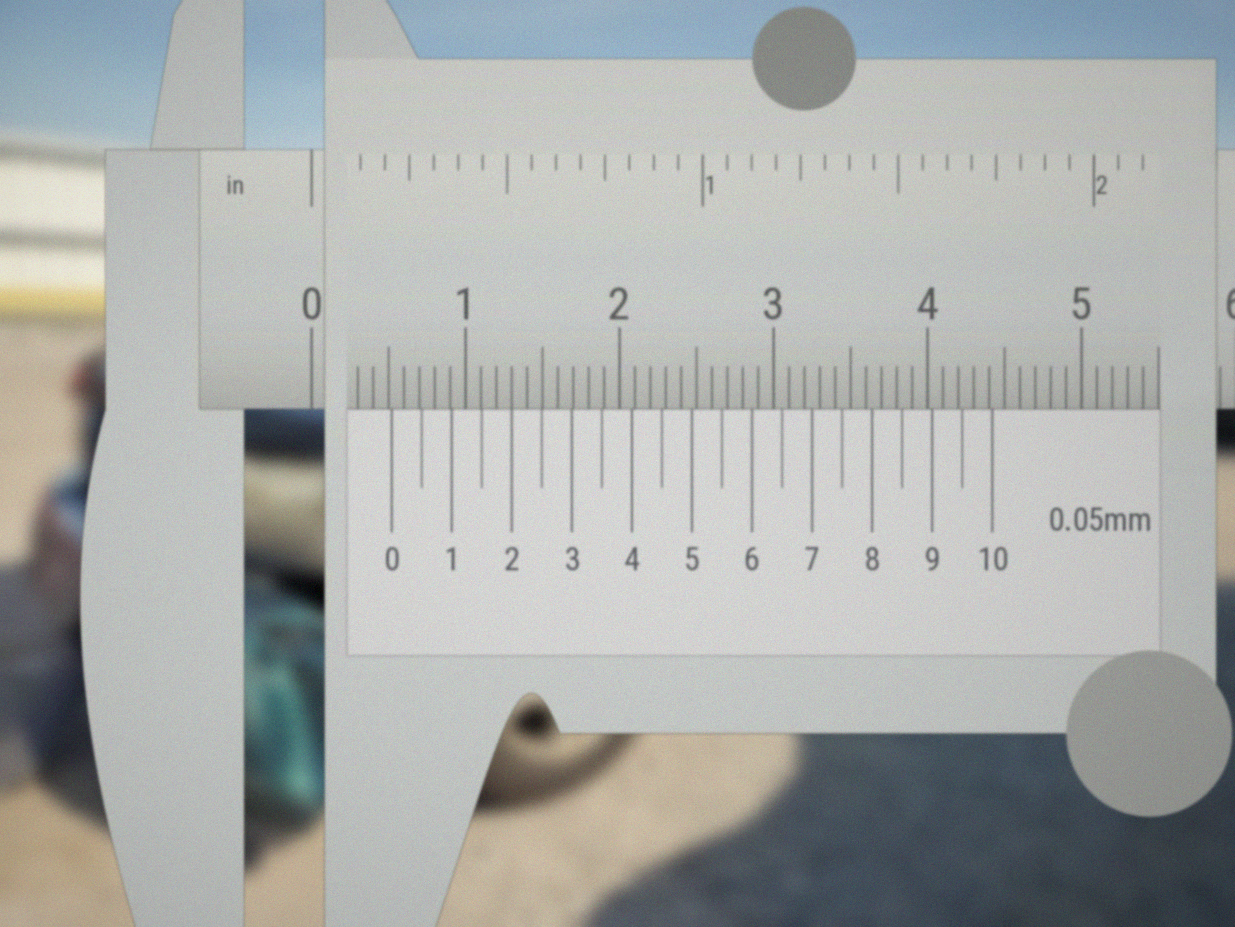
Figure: 5.2 mm
